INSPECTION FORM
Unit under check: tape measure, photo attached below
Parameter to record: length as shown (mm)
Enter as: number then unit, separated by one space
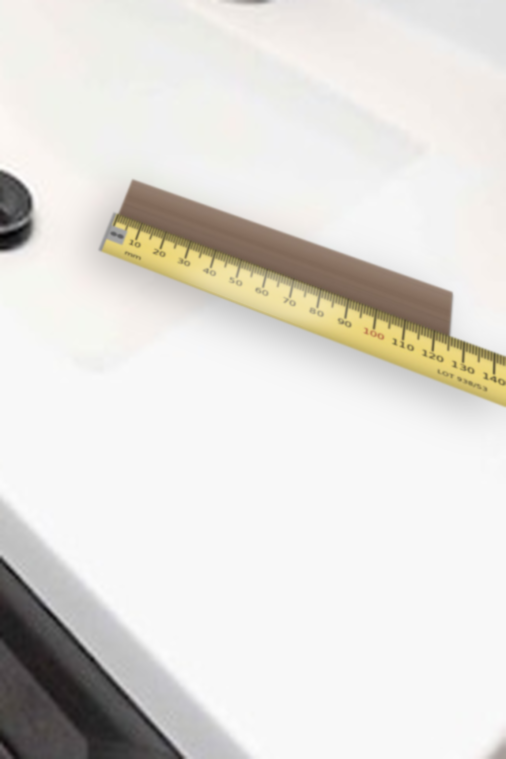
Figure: 125 mm
